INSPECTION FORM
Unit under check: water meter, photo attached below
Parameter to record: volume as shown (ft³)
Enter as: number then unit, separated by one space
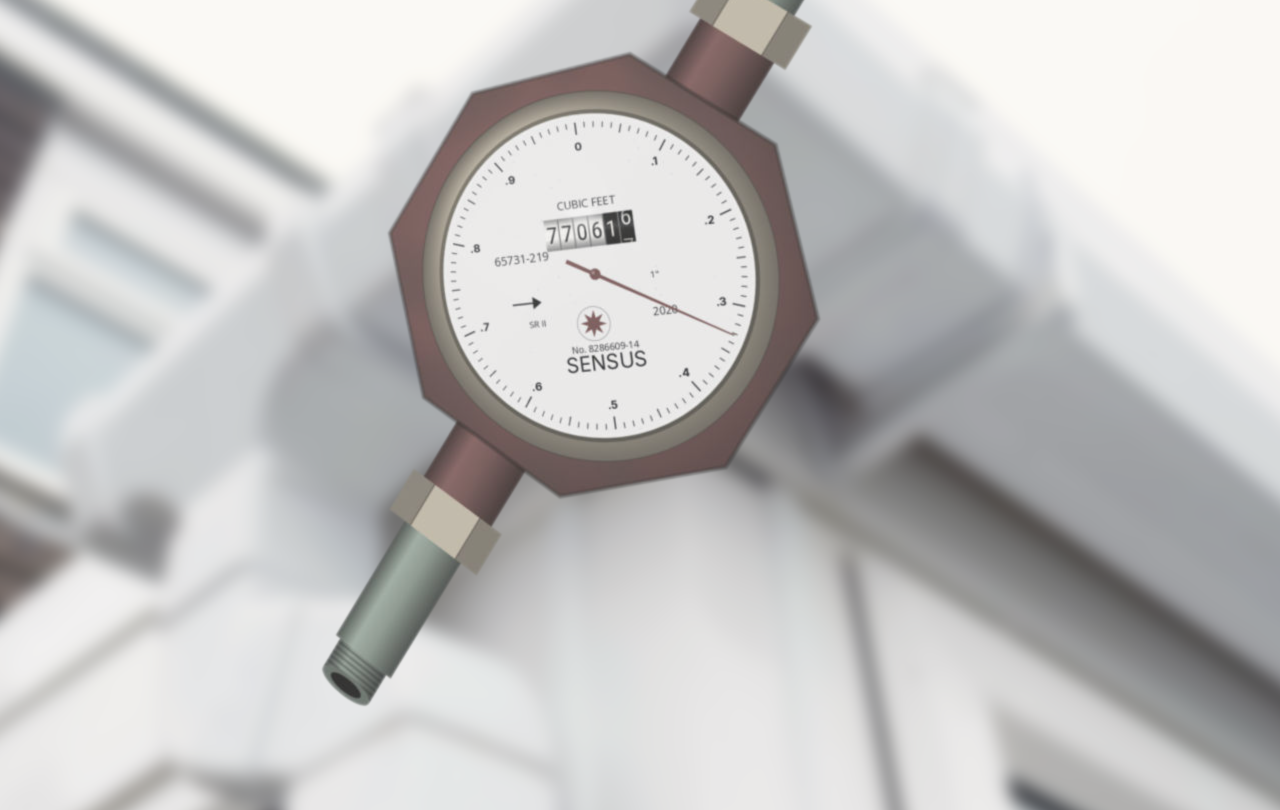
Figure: 770616.33 ft³
